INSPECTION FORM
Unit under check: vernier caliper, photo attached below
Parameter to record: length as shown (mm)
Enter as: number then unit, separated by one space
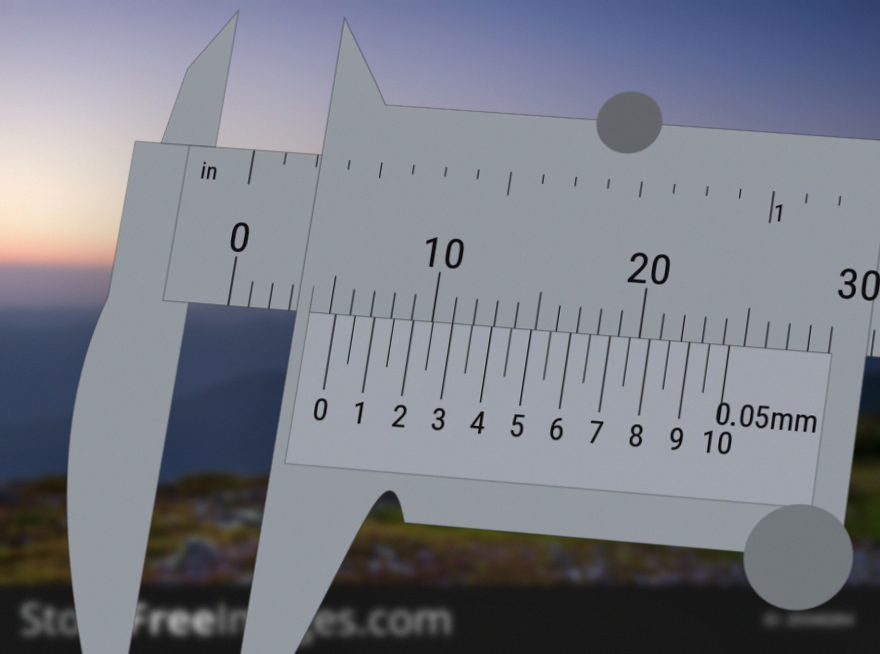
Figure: 5.3 mm
